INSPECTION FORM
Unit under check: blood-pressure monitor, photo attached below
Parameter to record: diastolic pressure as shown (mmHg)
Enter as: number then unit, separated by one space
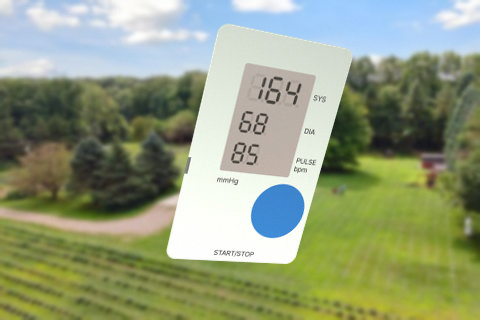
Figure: 68 mmHg
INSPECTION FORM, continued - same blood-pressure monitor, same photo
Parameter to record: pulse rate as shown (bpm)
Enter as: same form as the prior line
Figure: 85 bpm
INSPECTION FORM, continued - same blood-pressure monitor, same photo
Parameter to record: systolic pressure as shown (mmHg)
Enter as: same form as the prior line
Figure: 164 mmHg
